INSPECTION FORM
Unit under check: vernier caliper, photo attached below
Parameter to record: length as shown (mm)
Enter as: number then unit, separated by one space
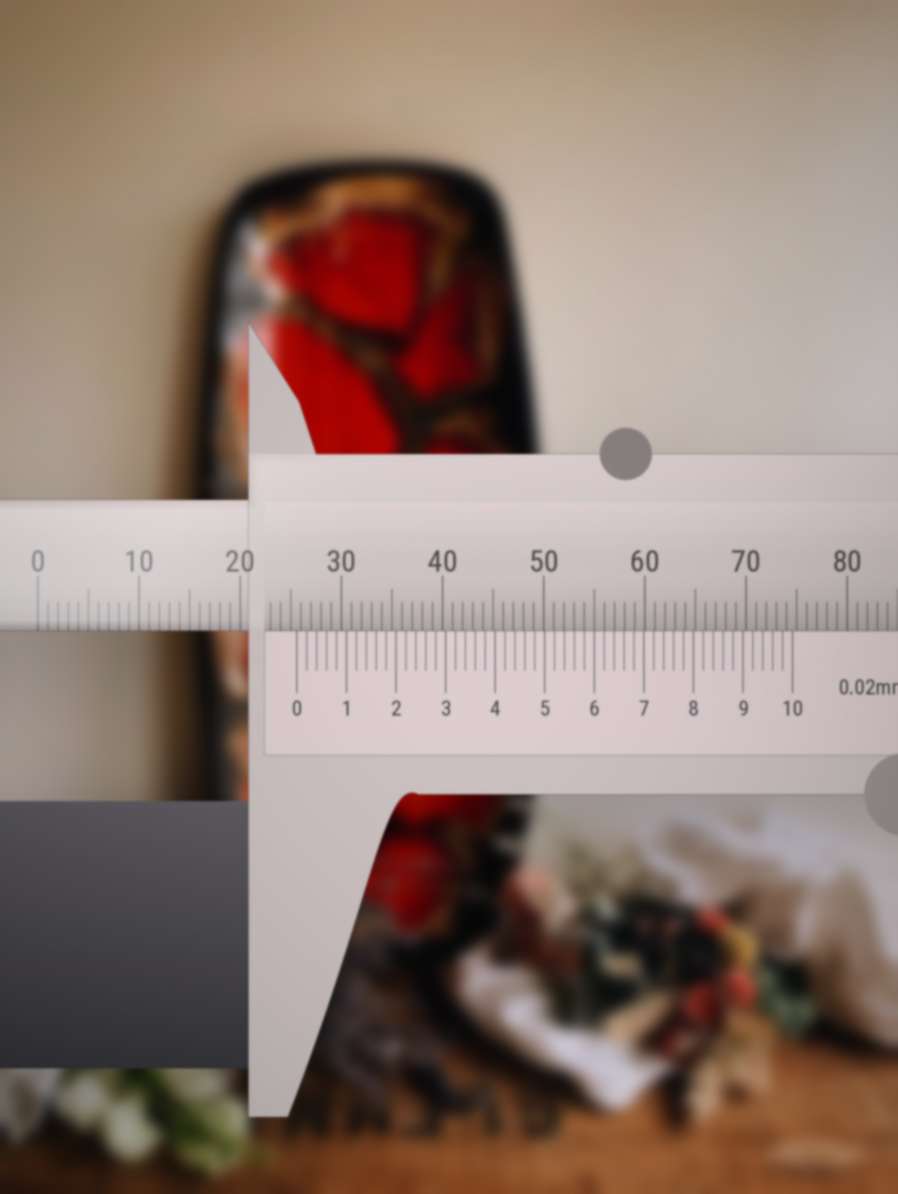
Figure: 25.6 mm
